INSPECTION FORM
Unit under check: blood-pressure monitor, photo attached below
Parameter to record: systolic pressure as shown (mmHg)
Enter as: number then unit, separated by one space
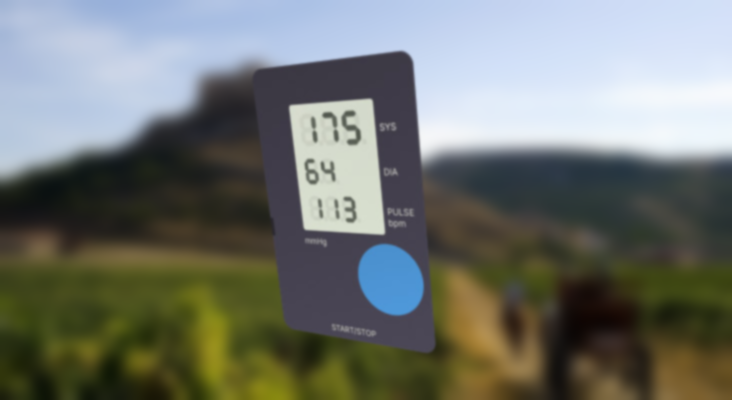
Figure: 175 mmHg
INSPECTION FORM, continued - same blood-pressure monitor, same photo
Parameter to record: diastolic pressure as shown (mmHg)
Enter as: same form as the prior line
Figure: 64 mmHg
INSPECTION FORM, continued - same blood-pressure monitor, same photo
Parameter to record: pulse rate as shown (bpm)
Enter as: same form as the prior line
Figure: 113 bpm
